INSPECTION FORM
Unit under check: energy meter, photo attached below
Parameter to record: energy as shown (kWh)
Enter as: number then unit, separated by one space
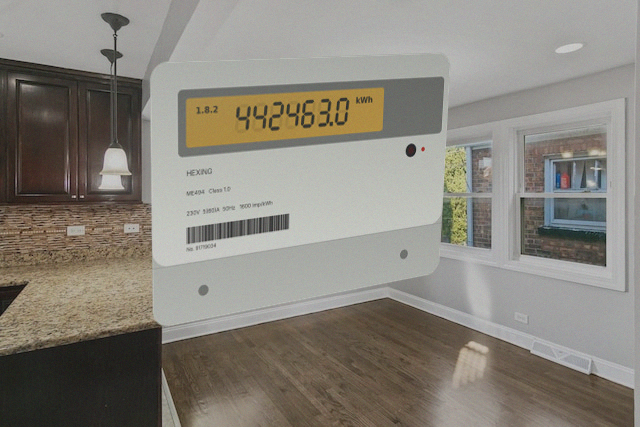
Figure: 442463.0 kWh
